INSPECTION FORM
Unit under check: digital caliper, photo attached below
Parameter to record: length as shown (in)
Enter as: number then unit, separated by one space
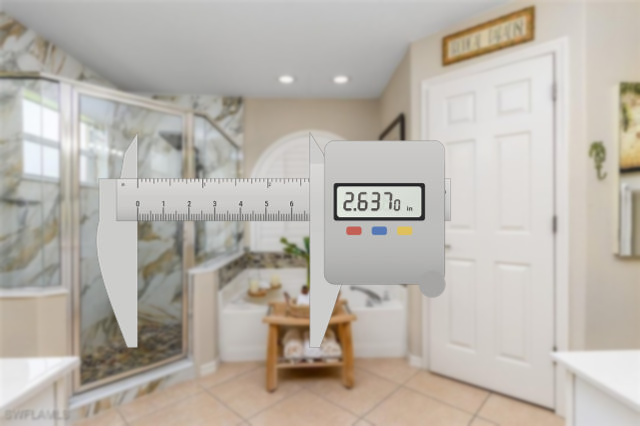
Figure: 2.6370 in
